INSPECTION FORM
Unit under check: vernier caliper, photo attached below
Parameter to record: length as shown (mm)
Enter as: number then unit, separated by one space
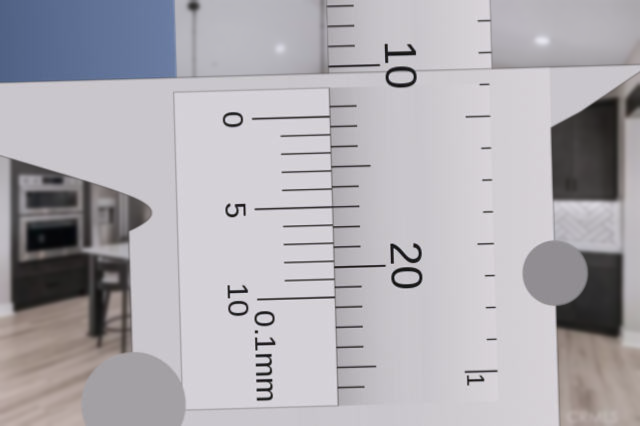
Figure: 12.5 mm
